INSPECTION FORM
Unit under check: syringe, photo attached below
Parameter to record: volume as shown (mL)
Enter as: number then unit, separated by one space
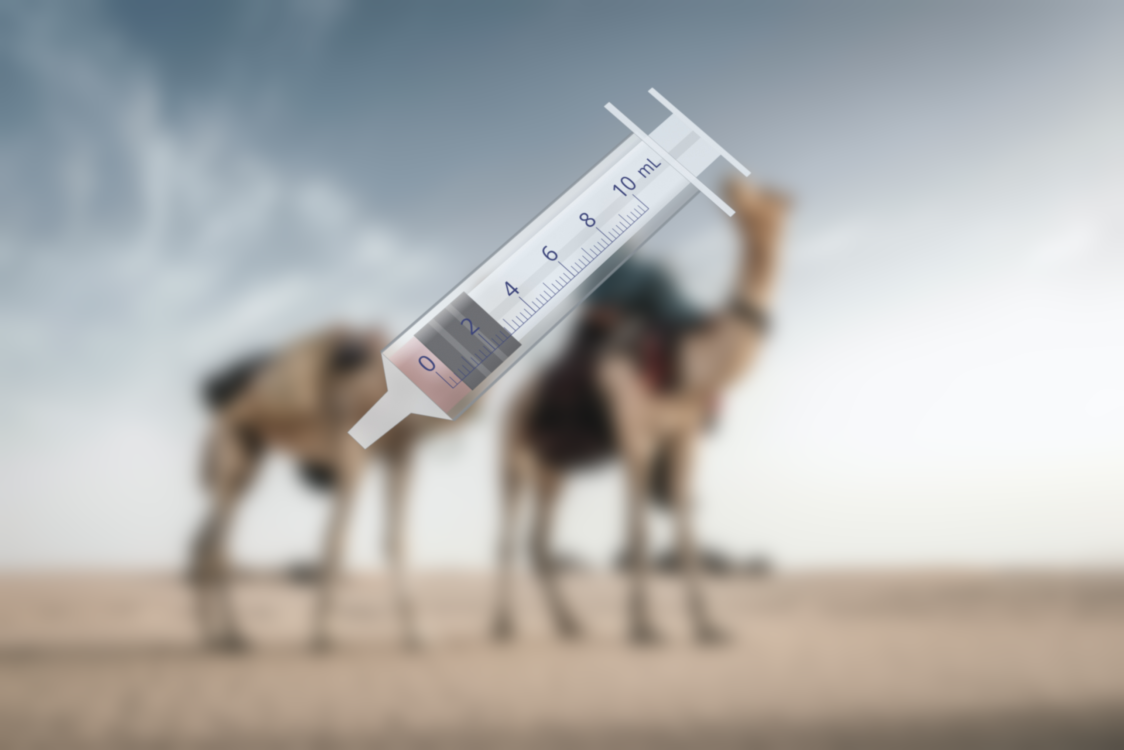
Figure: 0.4 mL
